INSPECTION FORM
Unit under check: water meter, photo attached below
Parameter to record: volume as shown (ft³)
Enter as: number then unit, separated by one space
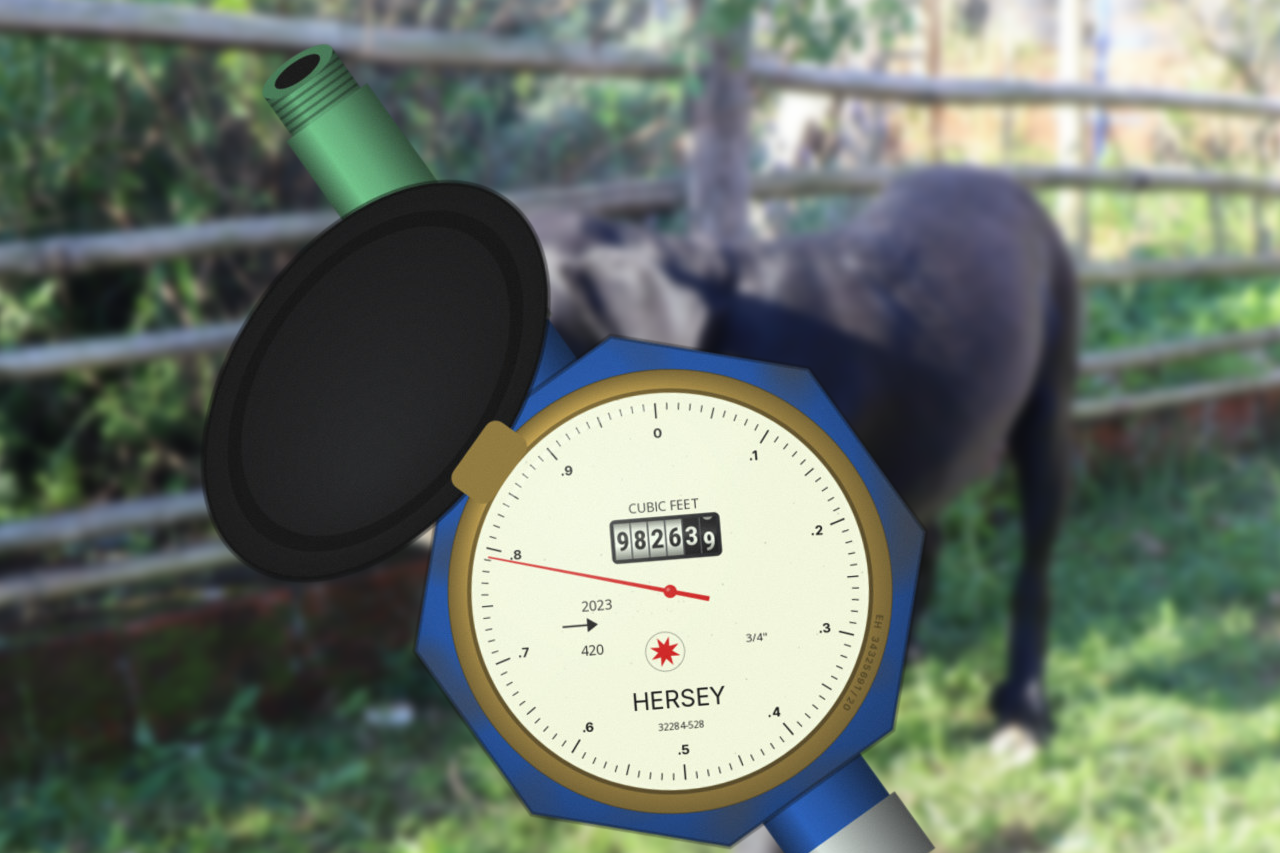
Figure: 982638.79 ft³
